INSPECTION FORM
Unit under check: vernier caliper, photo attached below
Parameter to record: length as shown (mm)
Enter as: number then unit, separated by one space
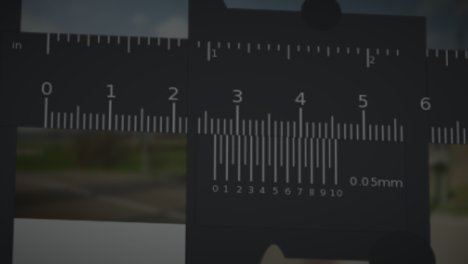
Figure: 26.5 mm
